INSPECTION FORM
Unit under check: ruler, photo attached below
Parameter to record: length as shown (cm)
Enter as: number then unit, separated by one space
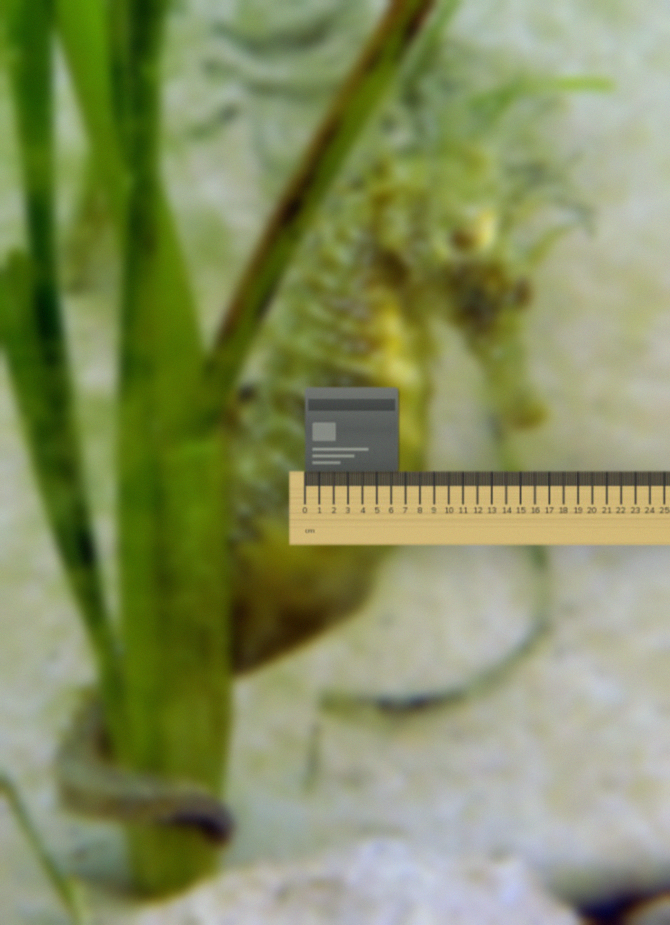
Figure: 6.5 cm
